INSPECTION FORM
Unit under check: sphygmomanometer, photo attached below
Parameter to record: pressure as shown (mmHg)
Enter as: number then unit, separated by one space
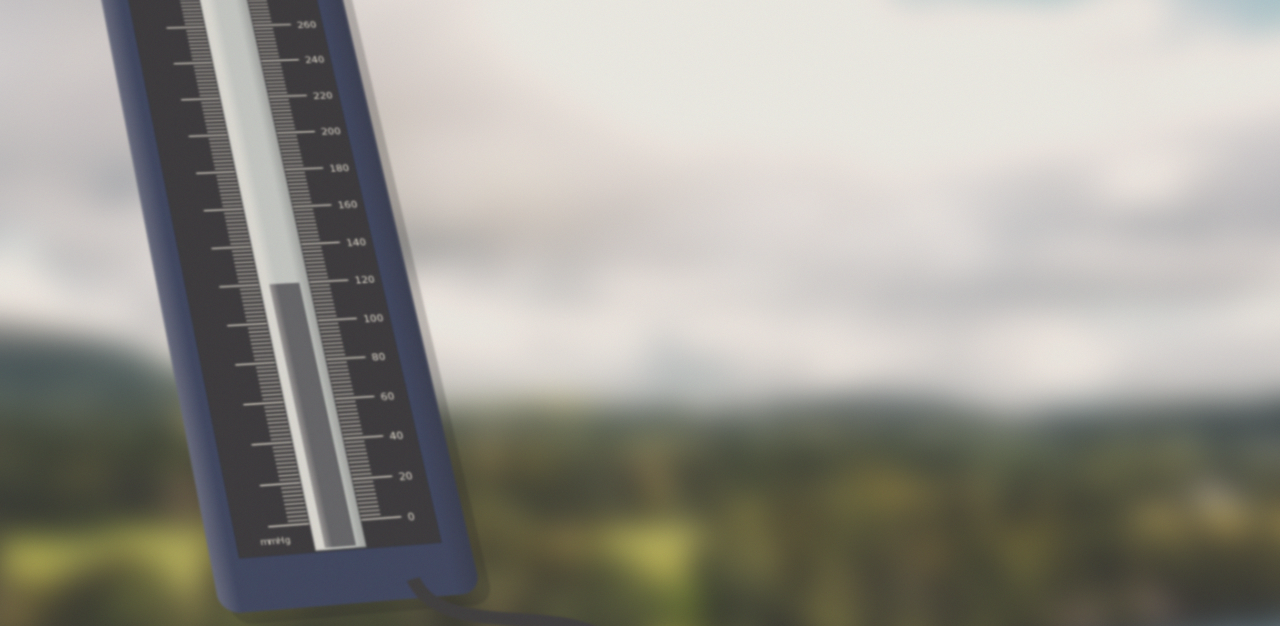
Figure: 120 mmHg
